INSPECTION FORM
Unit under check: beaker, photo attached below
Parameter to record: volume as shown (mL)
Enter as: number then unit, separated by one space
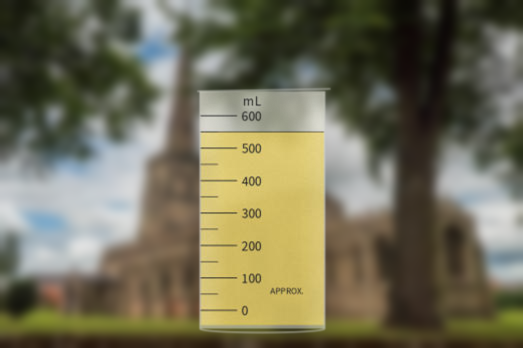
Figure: 550 mL
